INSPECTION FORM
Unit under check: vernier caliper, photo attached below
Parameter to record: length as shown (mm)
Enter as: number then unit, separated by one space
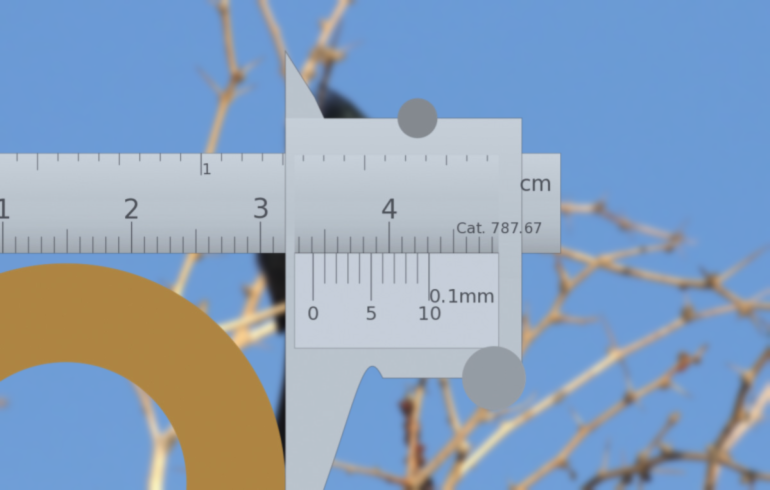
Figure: 34.1 mm
